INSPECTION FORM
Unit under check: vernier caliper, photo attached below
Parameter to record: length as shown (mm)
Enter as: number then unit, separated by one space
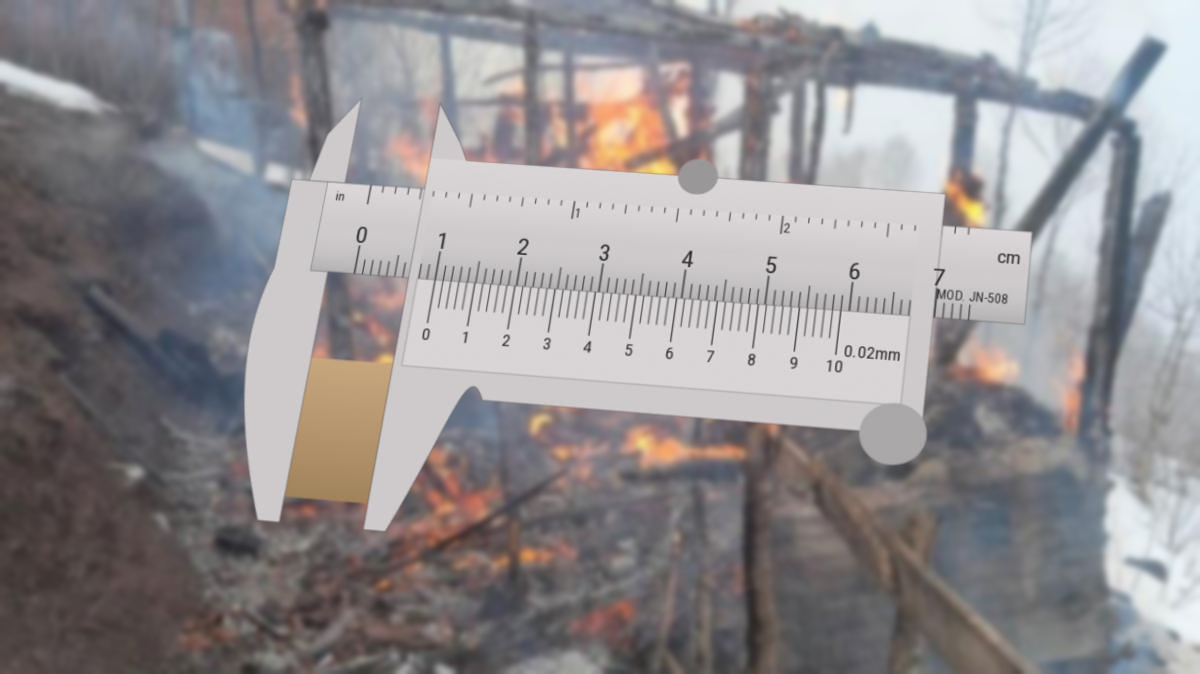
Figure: 10.0 mm
